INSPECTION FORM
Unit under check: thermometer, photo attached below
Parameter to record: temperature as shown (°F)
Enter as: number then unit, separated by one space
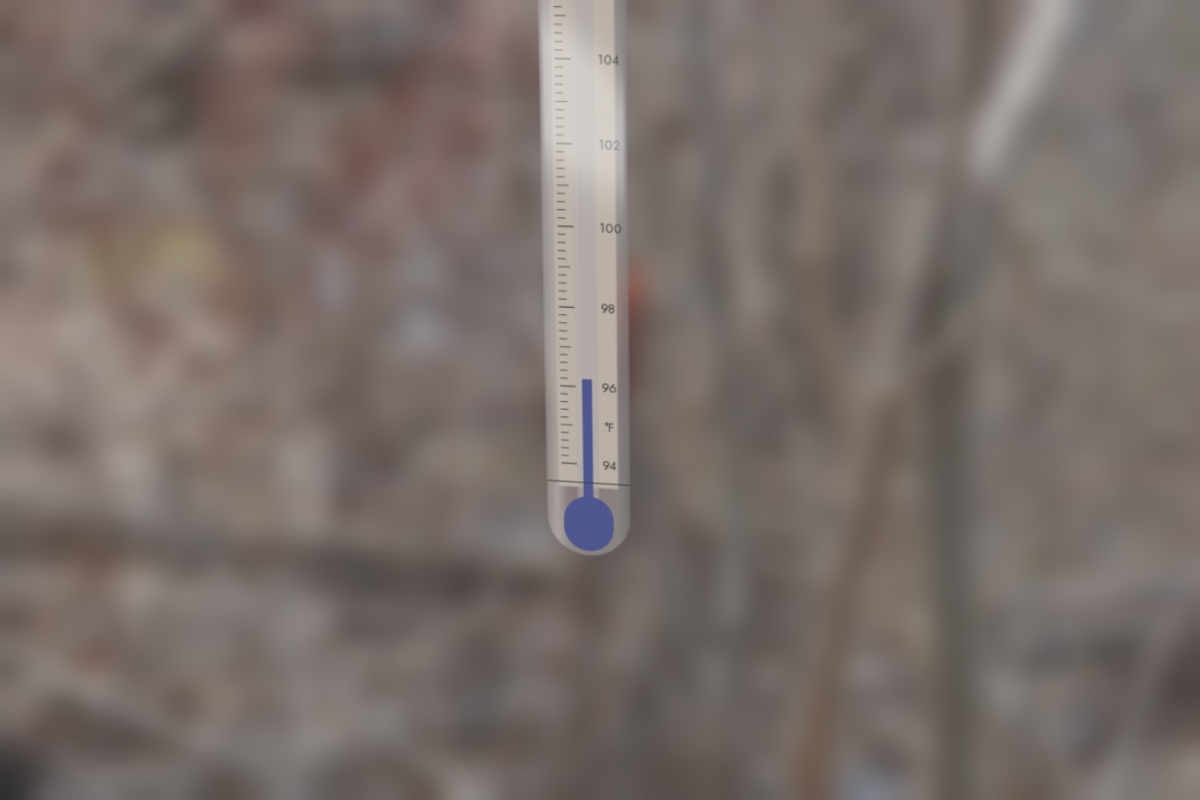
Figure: 96.2 °F
